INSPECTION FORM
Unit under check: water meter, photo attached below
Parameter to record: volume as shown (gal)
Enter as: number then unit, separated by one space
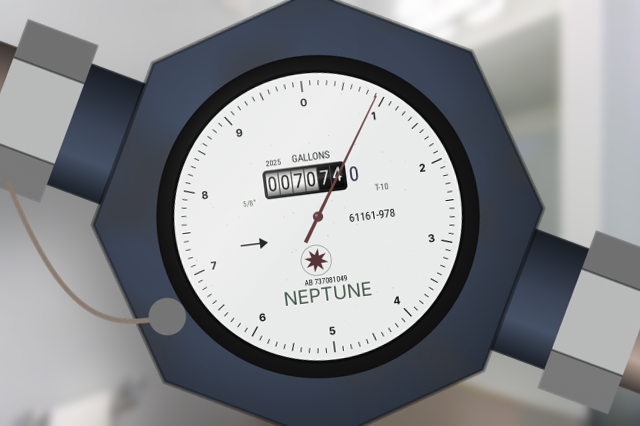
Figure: 70740.9 gal
